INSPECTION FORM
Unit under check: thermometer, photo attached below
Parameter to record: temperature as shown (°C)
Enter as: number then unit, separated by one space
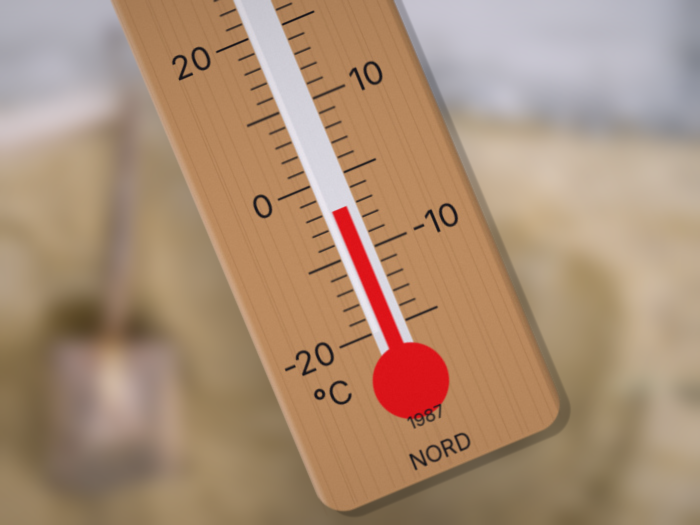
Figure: -4 °C
